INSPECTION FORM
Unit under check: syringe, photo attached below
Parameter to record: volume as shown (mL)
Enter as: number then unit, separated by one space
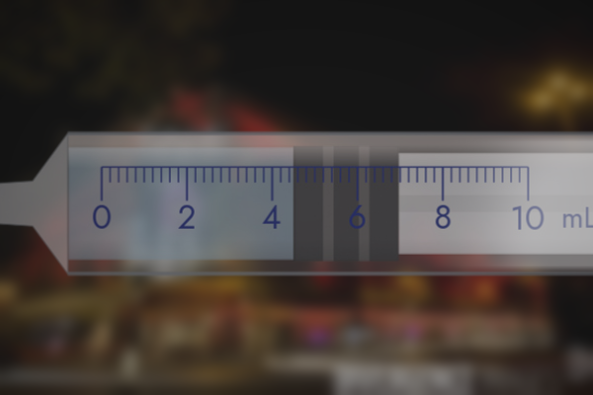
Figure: 4.5 mL
